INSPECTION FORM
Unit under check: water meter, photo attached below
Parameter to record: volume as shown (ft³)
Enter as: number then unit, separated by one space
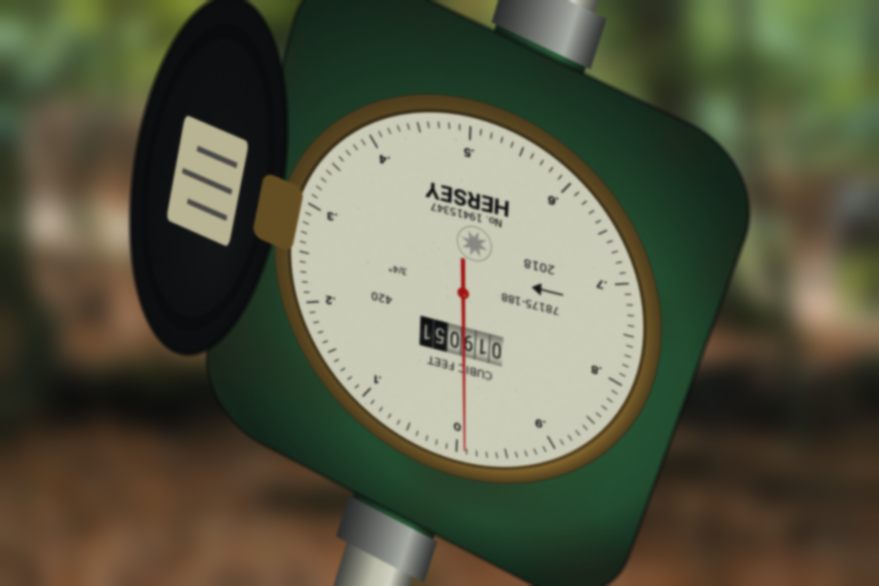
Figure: 19050.99 ft³
